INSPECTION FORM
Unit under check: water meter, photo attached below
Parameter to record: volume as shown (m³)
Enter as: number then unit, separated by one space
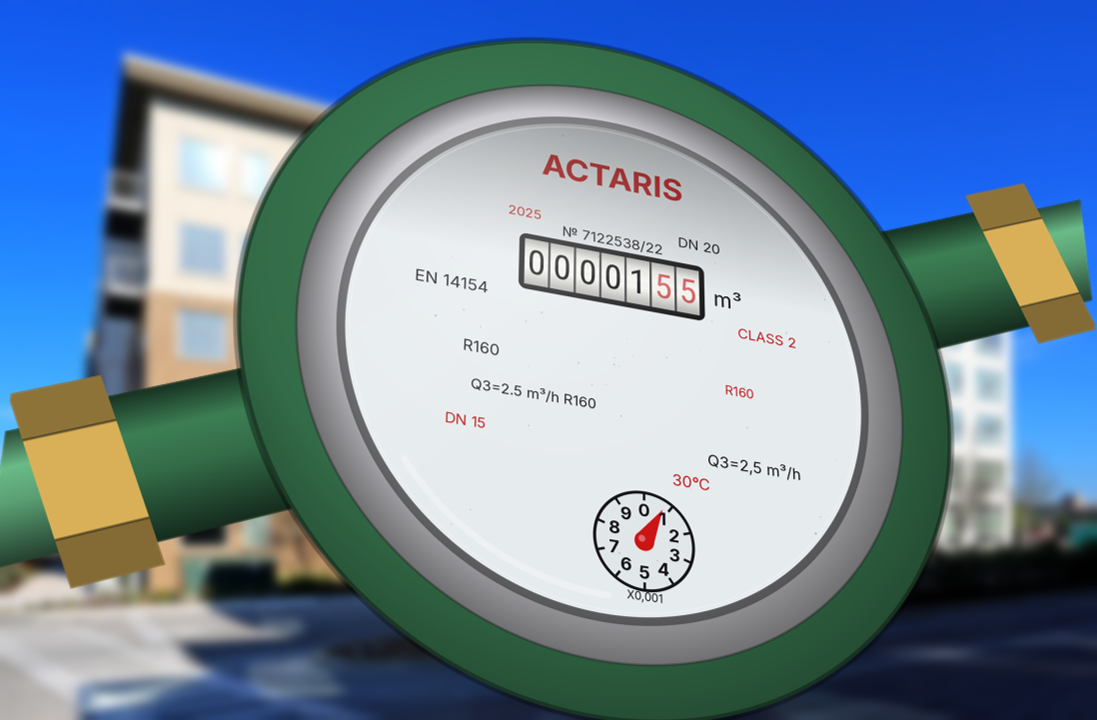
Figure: 1.550 m³
